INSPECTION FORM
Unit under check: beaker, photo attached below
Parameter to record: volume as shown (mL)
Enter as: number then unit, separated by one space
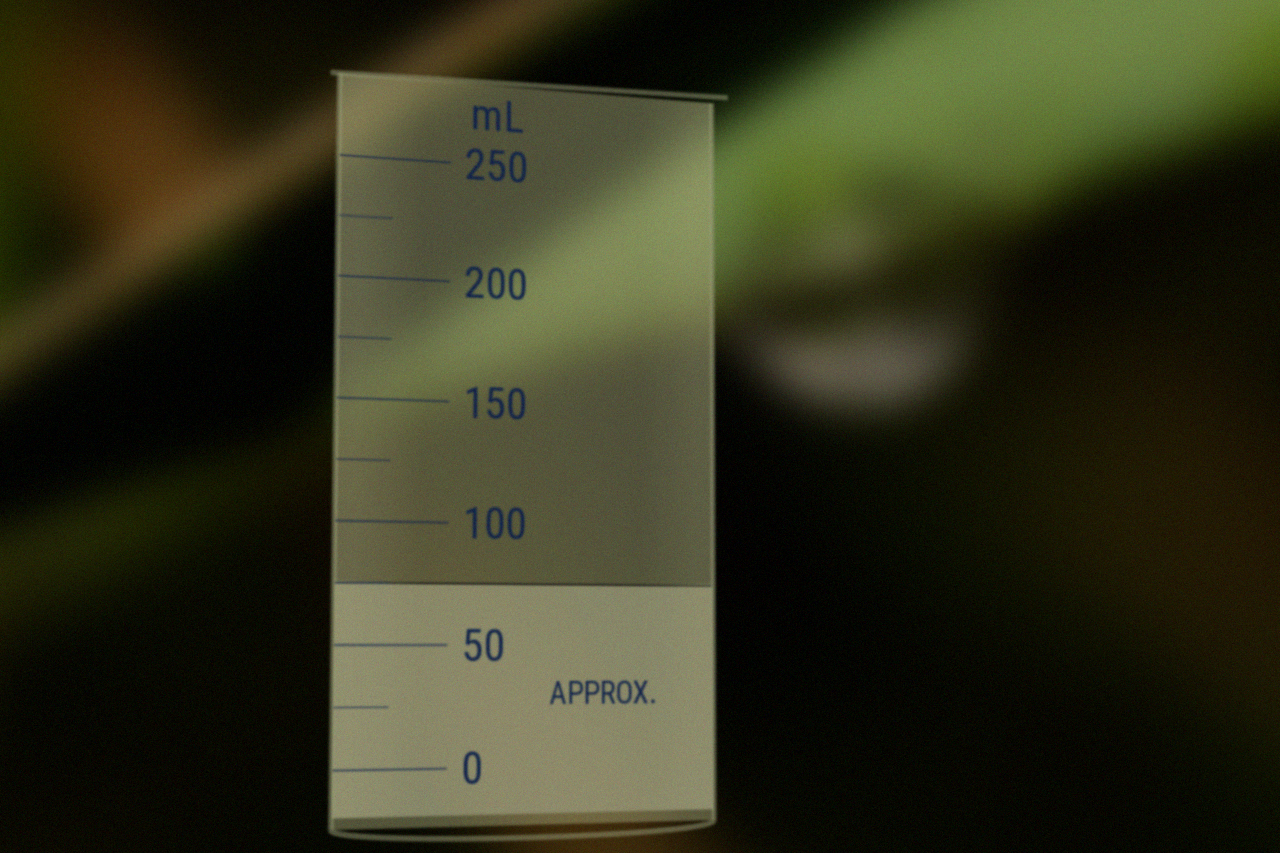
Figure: 75 mL
